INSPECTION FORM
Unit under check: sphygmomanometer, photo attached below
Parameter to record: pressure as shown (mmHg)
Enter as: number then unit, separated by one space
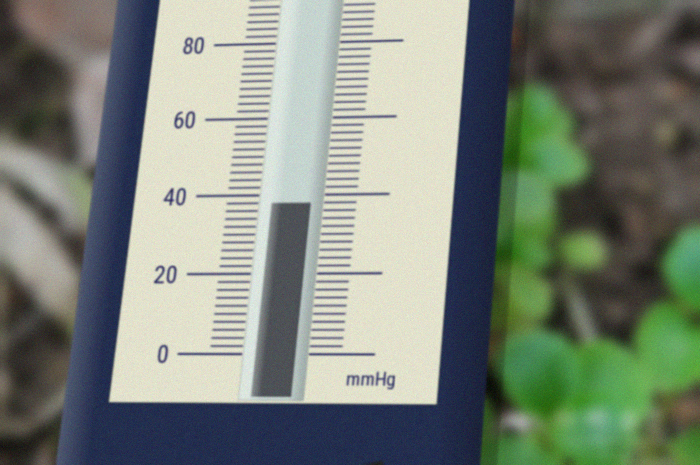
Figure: 38 mmHg
